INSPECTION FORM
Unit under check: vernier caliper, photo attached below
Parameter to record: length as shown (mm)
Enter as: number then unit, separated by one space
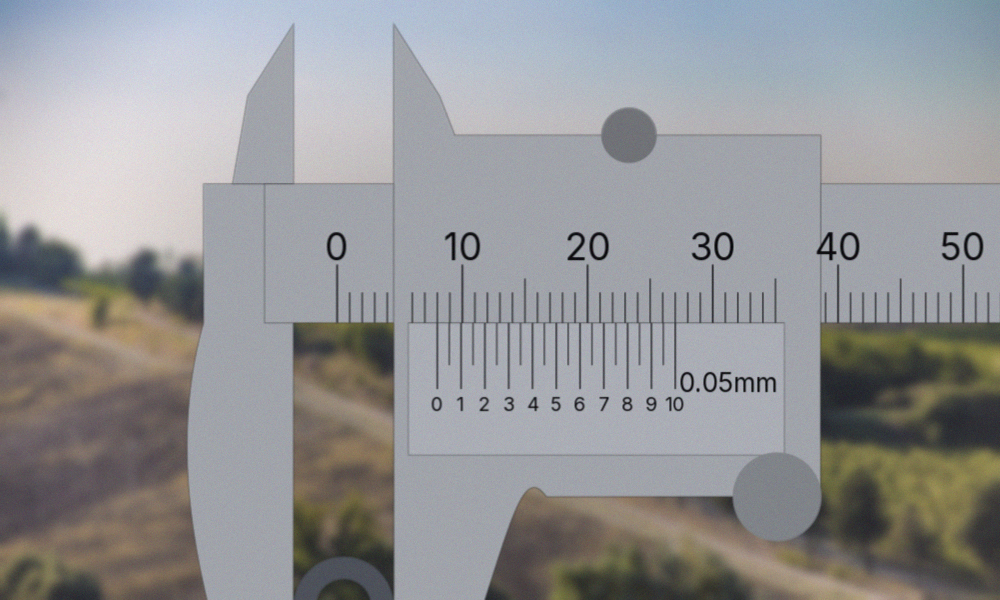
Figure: 8.0 mm
